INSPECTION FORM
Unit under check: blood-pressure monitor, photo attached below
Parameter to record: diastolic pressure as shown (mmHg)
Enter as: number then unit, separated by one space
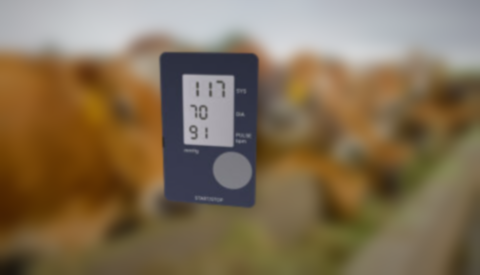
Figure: 70 mmHg
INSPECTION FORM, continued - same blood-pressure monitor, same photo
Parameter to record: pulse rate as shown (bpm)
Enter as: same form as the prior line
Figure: 91 bpm
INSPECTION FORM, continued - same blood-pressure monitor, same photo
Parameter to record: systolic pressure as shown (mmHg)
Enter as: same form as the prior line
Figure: 117 mmHg
